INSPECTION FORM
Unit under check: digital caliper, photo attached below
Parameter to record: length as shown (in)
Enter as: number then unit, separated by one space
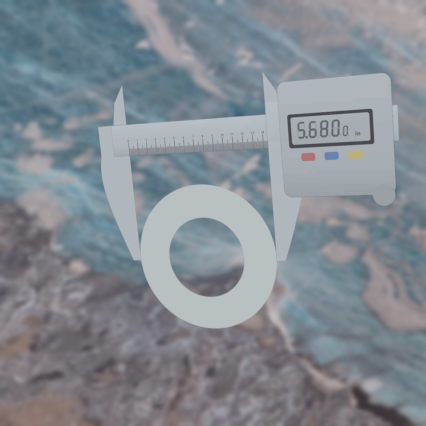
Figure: 5.6800 in
